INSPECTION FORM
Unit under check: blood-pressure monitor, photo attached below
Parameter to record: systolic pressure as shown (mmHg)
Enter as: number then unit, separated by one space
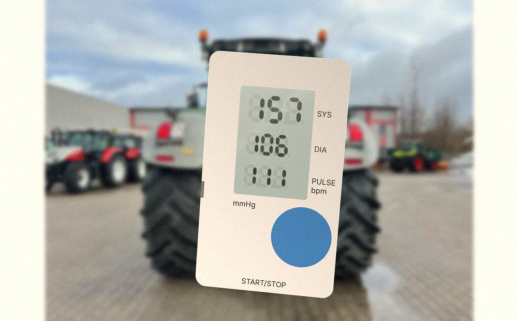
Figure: 157 mmHg
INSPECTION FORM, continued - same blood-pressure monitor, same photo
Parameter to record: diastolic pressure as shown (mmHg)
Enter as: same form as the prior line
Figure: 106 mmHg
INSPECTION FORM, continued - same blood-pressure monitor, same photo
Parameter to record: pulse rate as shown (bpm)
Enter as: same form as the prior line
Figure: 111 bpm
